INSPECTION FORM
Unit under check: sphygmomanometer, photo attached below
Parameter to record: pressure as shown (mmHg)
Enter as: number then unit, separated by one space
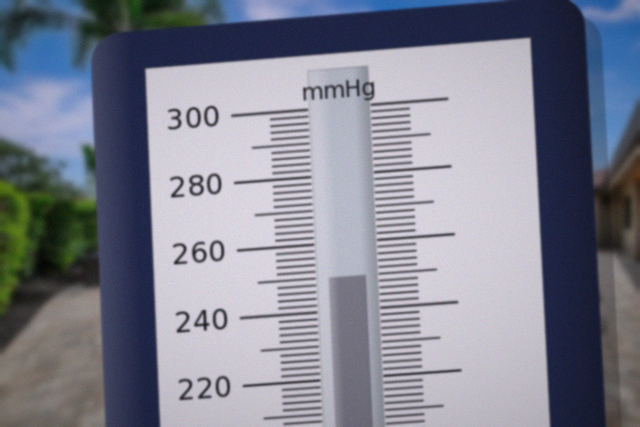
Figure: 250 mmHg
